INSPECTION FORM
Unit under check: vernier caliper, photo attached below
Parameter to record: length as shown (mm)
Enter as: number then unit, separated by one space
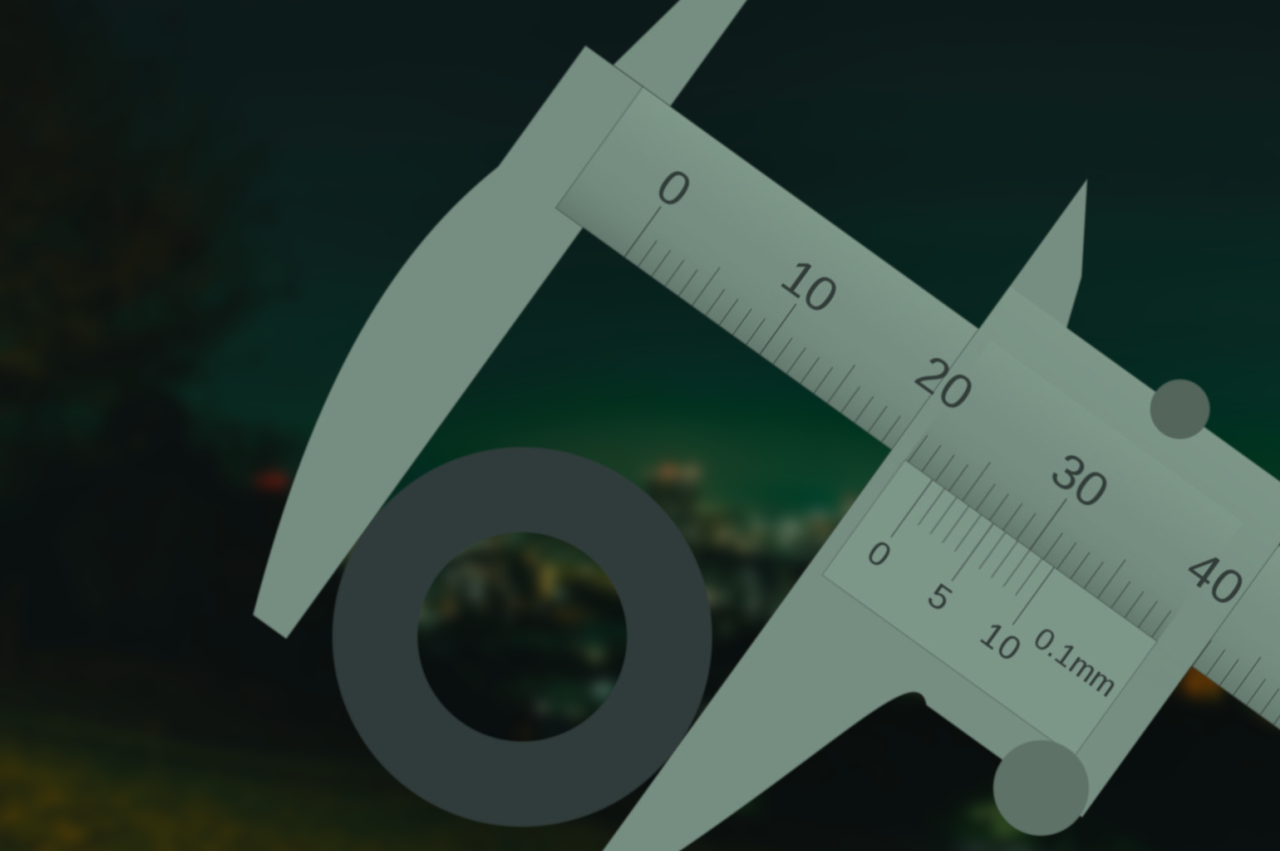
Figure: 22.8 mm
